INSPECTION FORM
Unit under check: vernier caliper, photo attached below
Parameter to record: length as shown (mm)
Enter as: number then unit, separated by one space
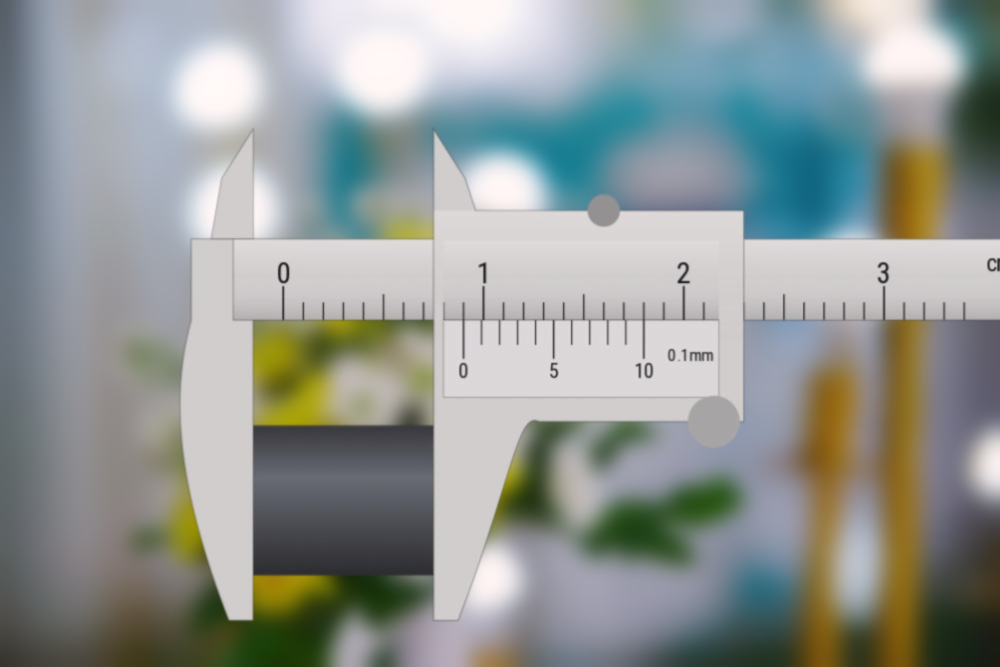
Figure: 9.0 mm
